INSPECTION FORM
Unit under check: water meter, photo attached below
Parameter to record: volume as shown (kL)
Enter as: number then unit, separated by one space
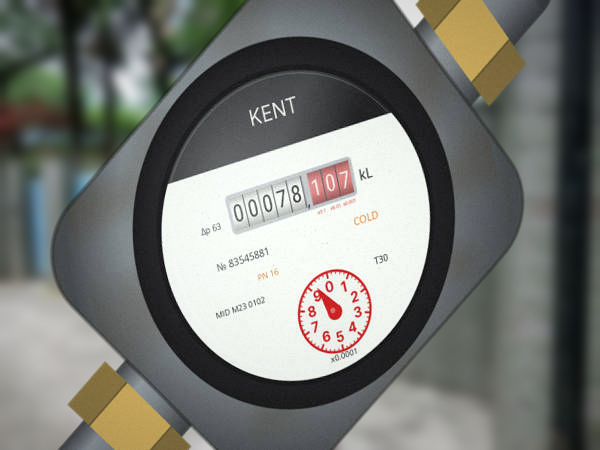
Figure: 78.1069 kL
